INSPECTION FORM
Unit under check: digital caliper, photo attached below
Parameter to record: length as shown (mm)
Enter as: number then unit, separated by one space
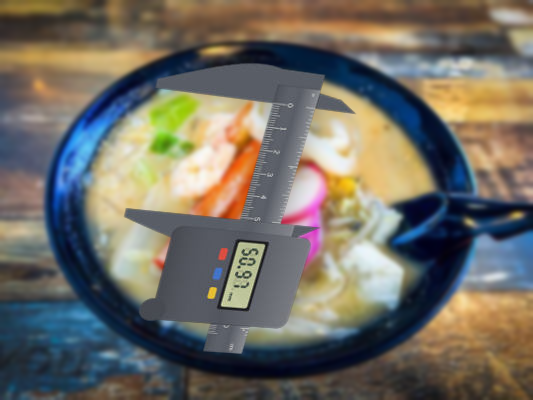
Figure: 50.97 mm
